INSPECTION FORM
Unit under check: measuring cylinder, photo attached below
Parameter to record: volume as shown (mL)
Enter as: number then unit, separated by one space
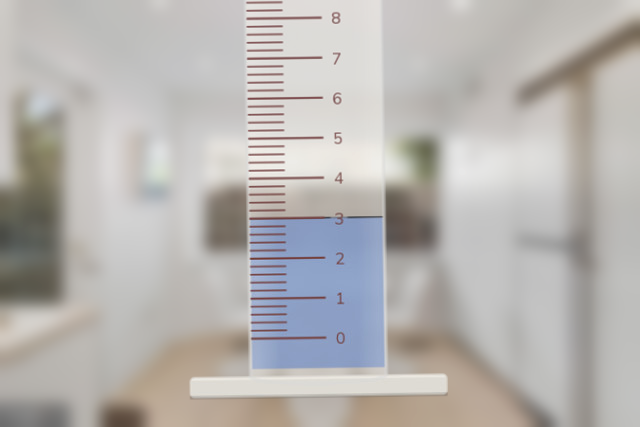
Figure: 3 mL
